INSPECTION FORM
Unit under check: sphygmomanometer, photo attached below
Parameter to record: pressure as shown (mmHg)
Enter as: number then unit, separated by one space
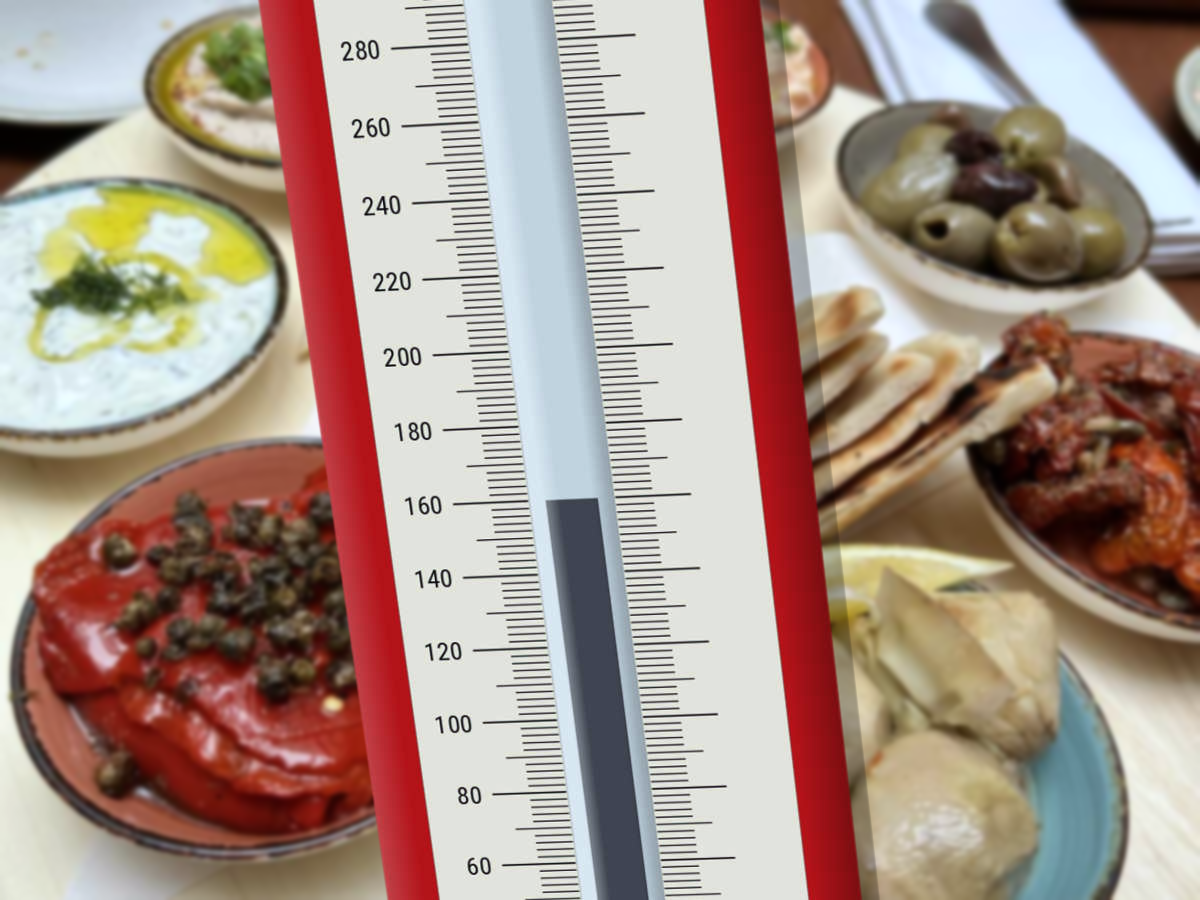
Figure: 160 mmHg
